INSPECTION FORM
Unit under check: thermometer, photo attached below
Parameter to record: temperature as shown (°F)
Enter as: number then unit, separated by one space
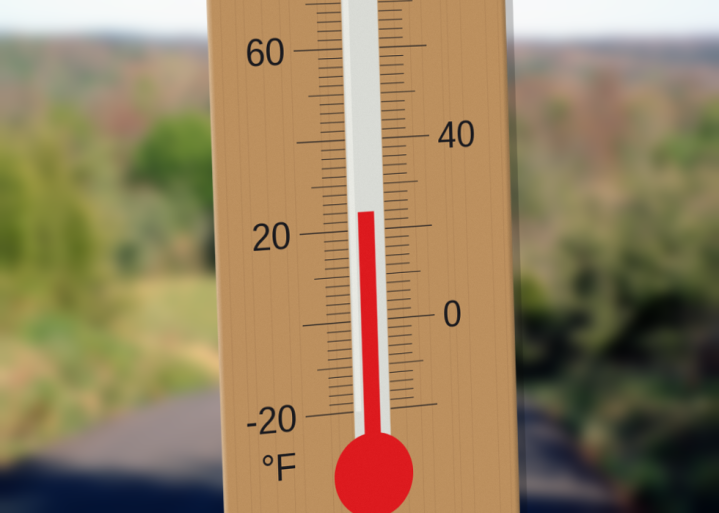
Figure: 24 °F
